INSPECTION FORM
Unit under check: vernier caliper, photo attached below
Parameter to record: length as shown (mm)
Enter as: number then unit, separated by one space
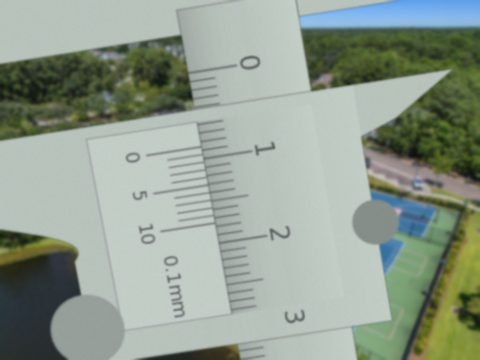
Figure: 8.6 mm
